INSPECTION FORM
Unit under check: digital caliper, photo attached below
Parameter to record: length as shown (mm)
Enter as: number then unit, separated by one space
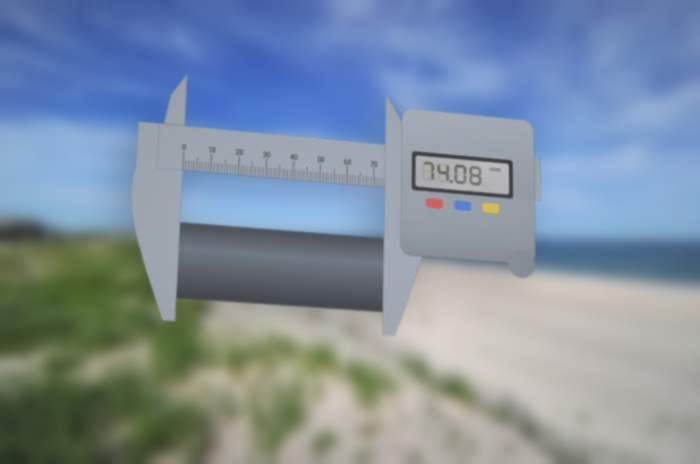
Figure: 74.08 mm
